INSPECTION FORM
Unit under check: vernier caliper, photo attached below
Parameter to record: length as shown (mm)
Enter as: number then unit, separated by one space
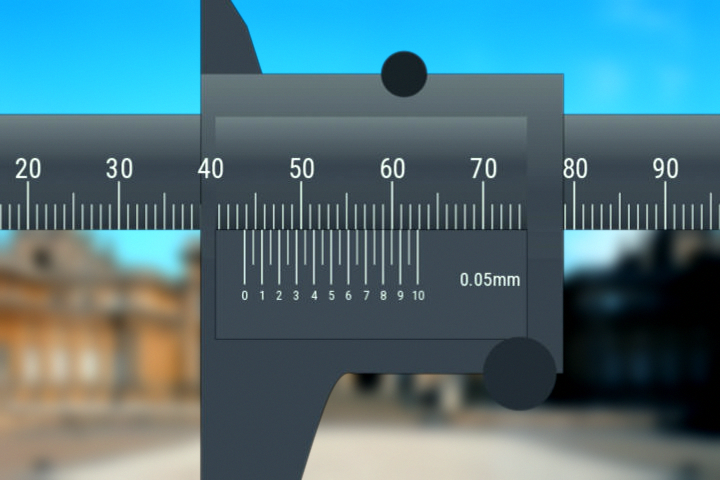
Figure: 43.8 mm
